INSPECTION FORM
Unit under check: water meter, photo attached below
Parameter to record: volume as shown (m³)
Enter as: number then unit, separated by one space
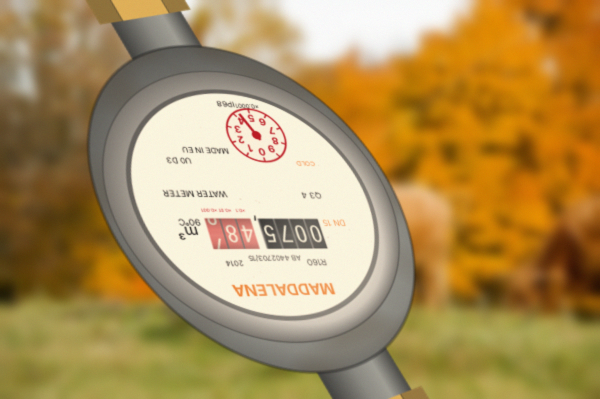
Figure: 75.4874 m³
